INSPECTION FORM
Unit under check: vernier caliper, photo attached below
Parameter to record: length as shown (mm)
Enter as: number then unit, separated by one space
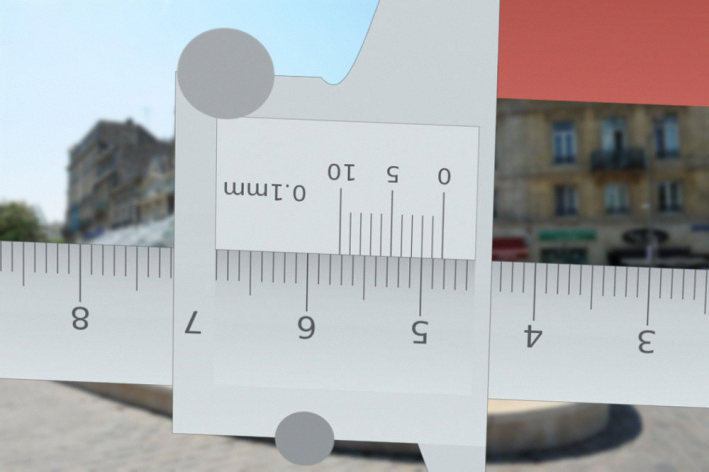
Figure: 48.2 mm
